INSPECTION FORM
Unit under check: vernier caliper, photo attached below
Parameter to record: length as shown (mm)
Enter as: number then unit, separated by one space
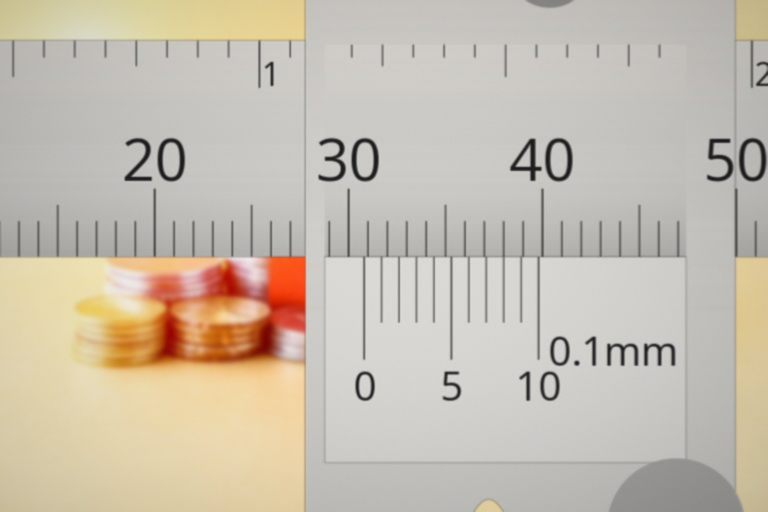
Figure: 30.8 mm
